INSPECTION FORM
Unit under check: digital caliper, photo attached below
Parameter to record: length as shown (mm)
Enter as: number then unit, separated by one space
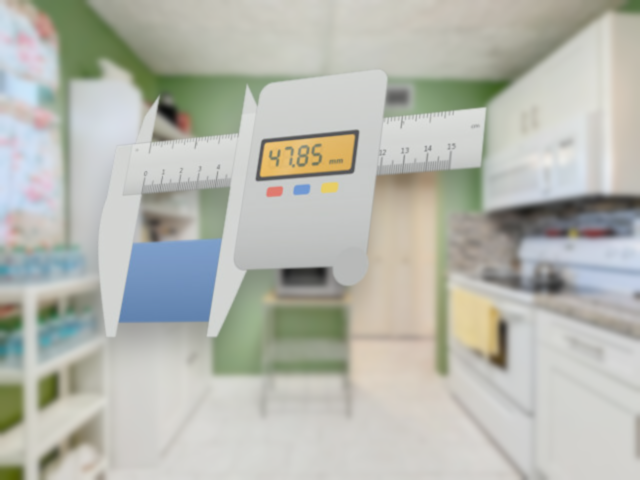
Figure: 47.85 mm
